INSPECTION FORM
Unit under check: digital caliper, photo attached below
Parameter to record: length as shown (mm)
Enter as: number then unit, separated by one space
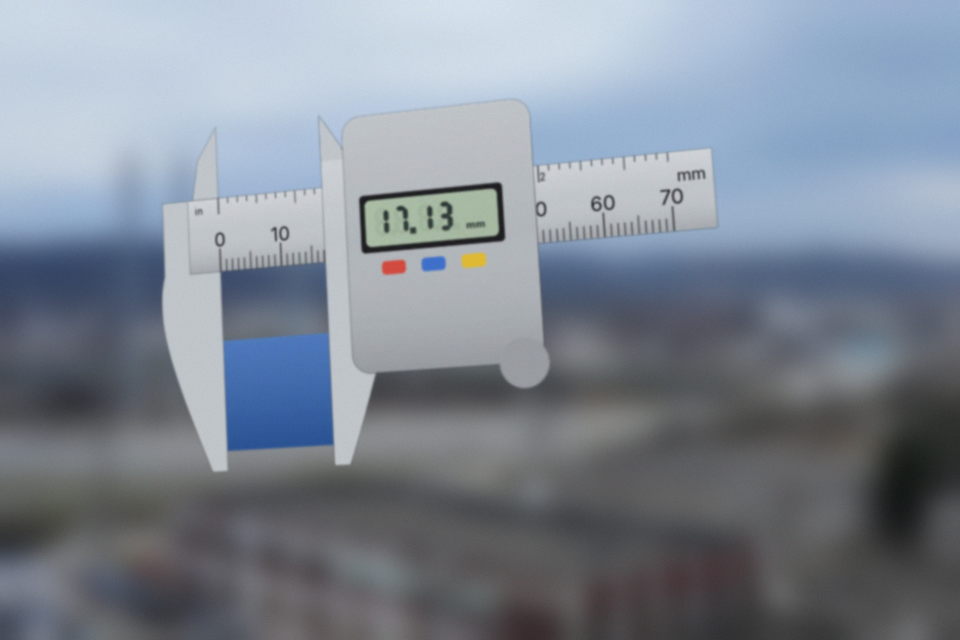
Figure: 17.13 mm
